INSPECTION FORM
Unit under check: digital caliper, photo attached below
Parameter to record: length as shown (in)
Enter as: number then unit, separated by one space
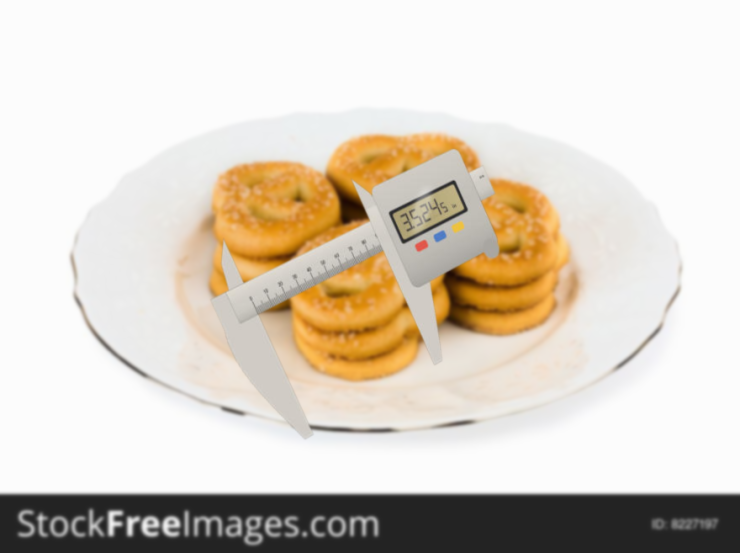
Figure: 3.5245 in
